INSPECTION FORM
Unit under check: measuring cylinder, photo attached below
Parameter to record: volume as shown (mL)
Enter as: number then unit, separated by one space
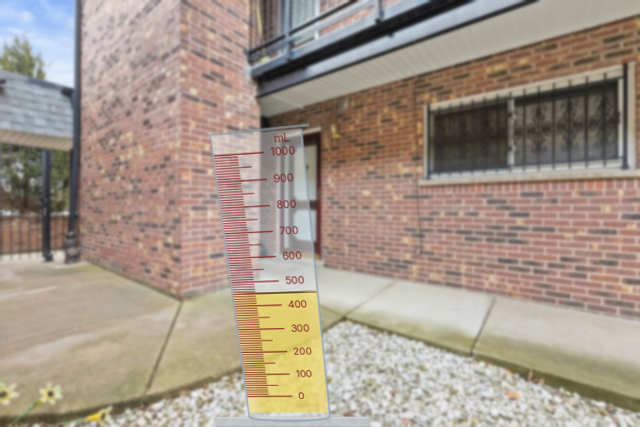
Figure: 450 mL
